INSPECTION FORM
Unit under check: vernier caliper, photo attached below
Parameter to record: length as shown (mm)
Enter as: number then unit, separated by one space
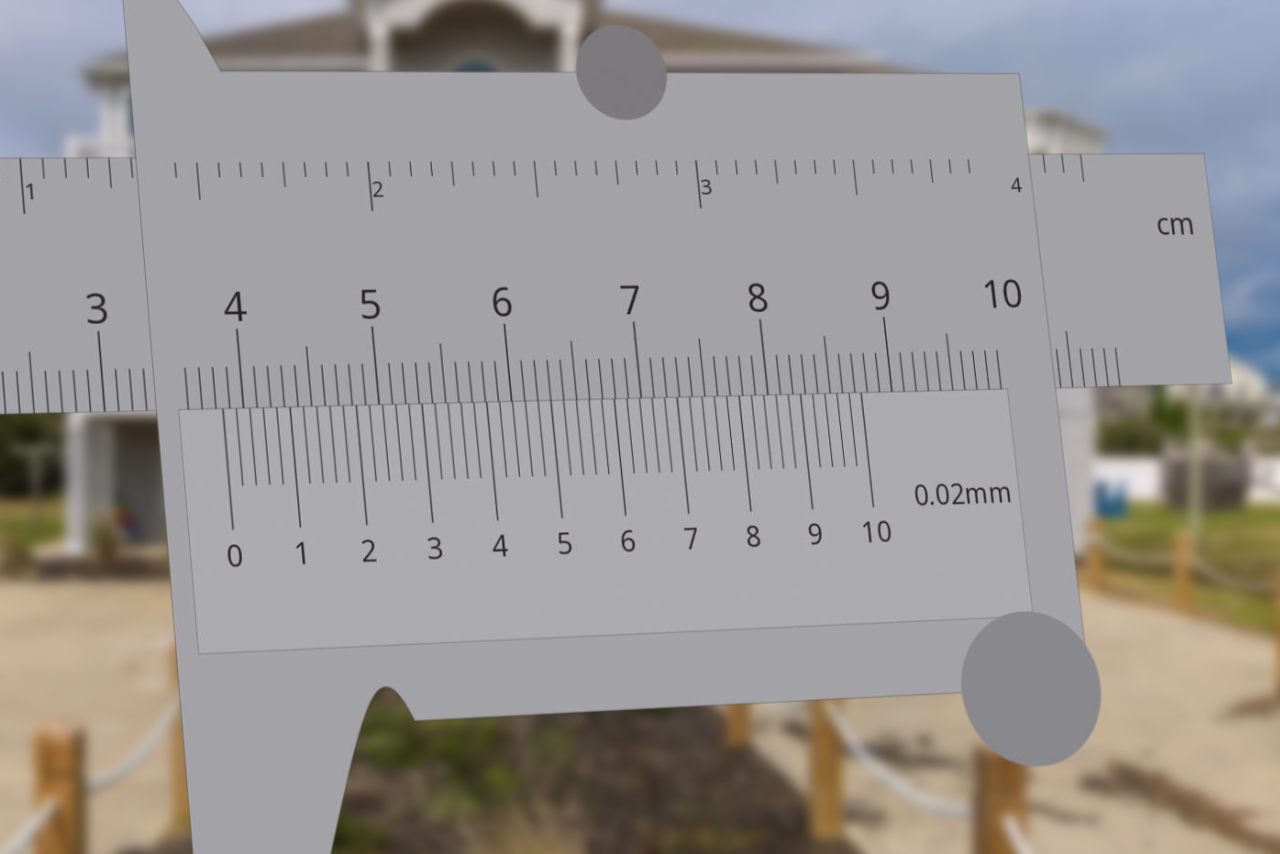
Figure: 38.5 mm
